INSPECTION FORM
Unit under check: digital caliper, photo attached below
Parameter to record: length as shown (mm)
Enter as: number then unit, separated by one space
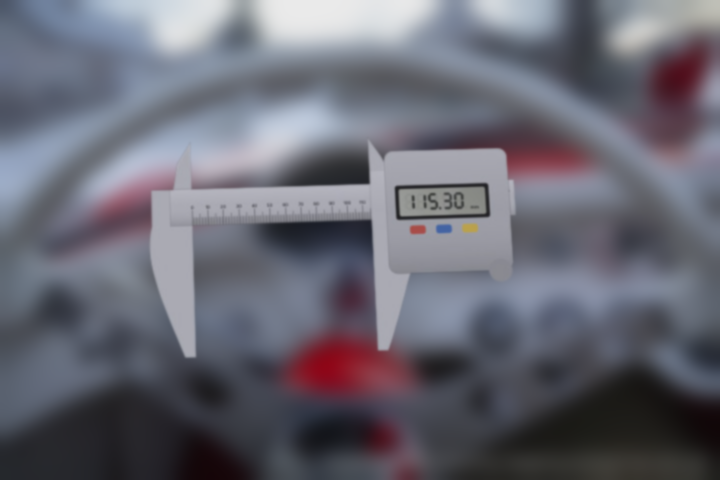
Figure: 115.30 mm
